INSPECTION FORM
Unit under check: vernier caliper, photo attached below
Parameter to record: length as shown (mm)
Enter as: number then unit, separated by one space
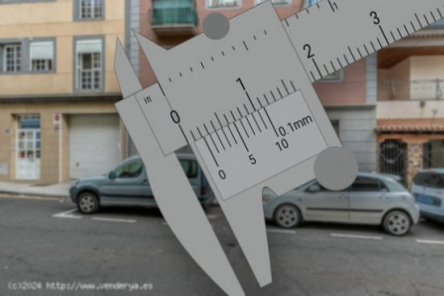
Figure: 2.2 mm
